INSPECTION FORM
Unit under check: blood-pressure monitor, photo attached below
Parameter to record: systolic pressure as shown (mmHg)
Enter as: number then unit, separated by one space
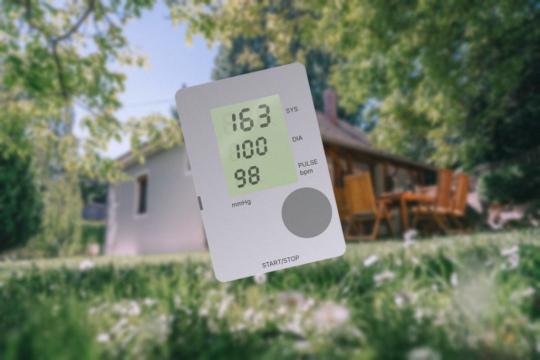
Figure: 163 mmHg
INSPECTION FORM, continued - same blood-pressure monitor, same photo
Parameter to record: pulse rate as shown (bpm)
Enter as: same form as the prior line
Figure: 98 bpm
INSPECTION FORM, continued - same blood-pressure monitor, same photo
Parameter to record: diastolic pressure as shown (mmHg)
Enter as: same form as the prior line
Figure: 100 mmHg
